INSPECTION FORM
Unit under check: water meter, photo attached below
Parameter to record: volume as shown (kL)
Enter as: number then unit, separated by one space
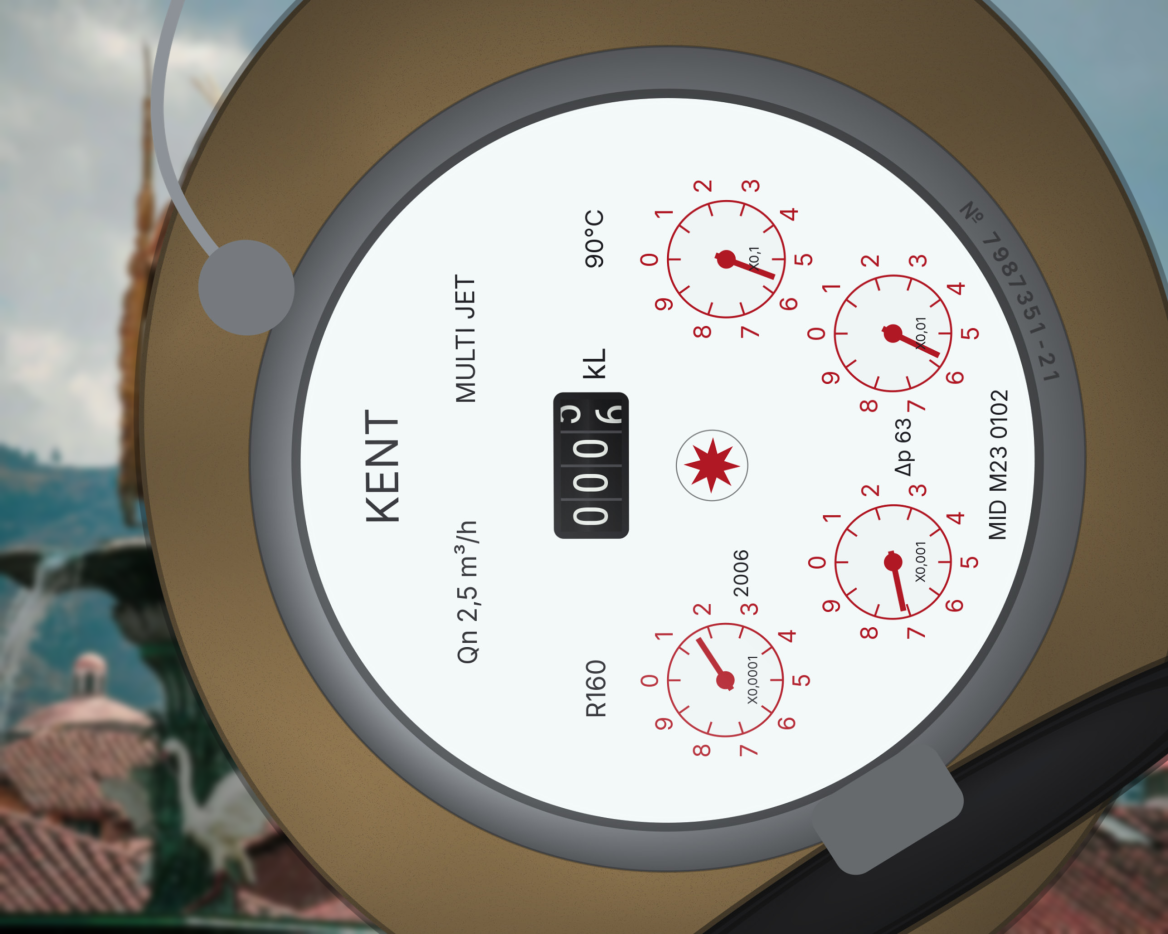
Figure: 5.5571 kL
